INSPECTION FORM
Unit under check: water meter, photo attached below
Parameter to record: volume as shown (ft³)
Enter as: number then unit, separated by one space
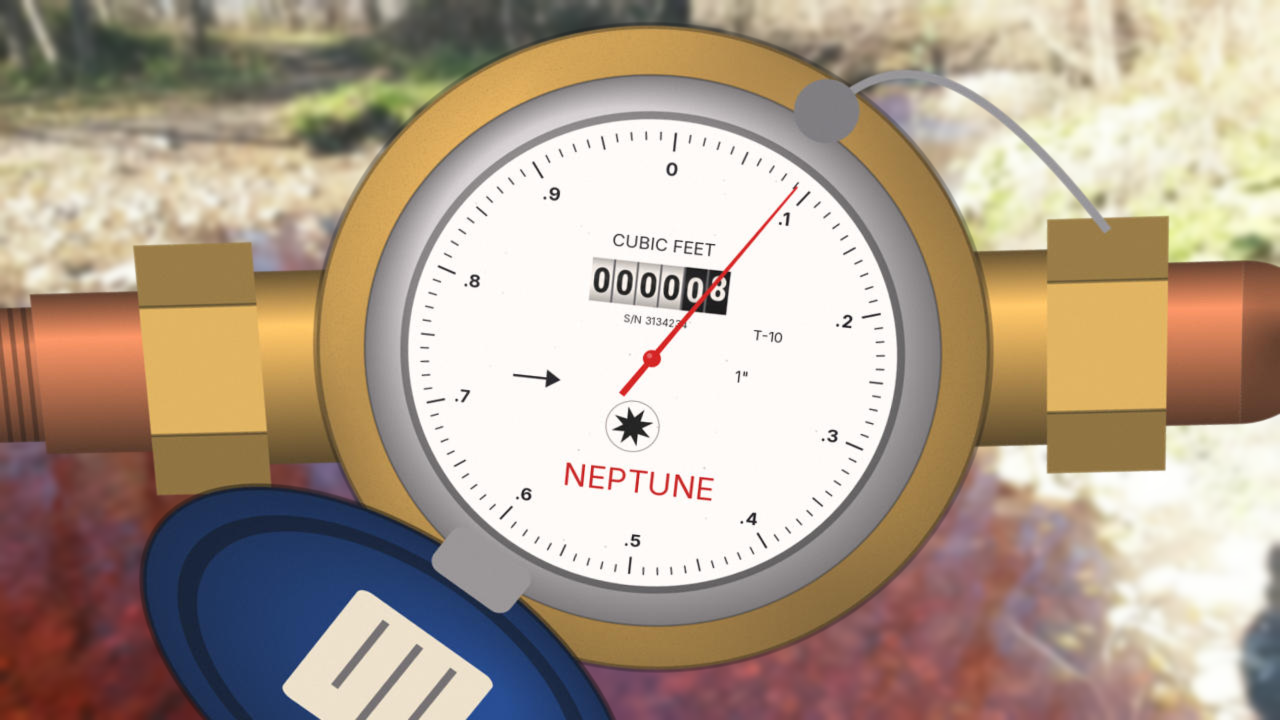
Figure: 8.09 ft³
